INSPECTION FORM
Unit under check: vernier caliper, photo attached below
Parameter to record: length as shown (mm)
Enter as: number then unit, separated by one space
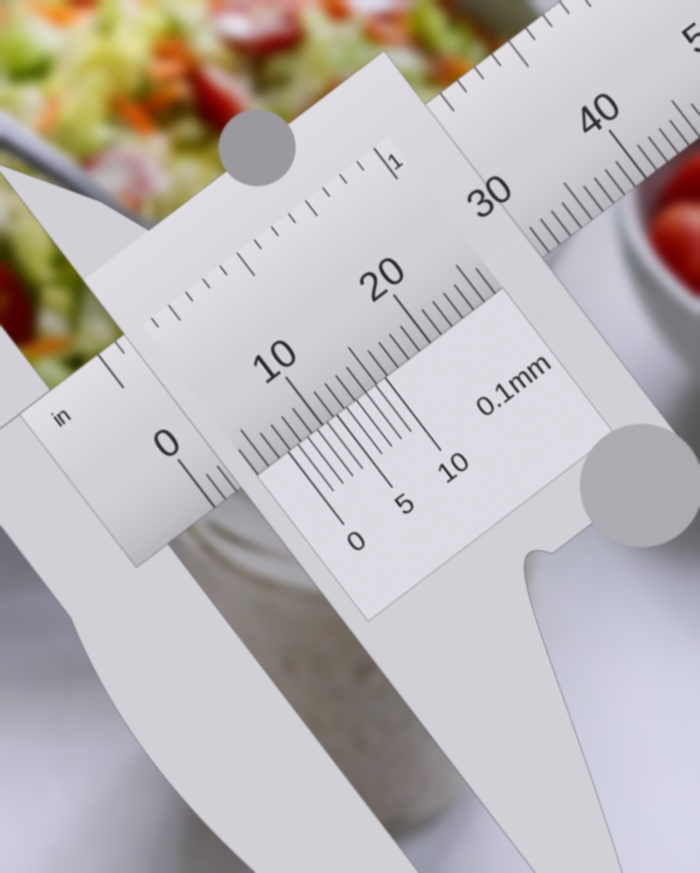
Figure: 6.8 mm
